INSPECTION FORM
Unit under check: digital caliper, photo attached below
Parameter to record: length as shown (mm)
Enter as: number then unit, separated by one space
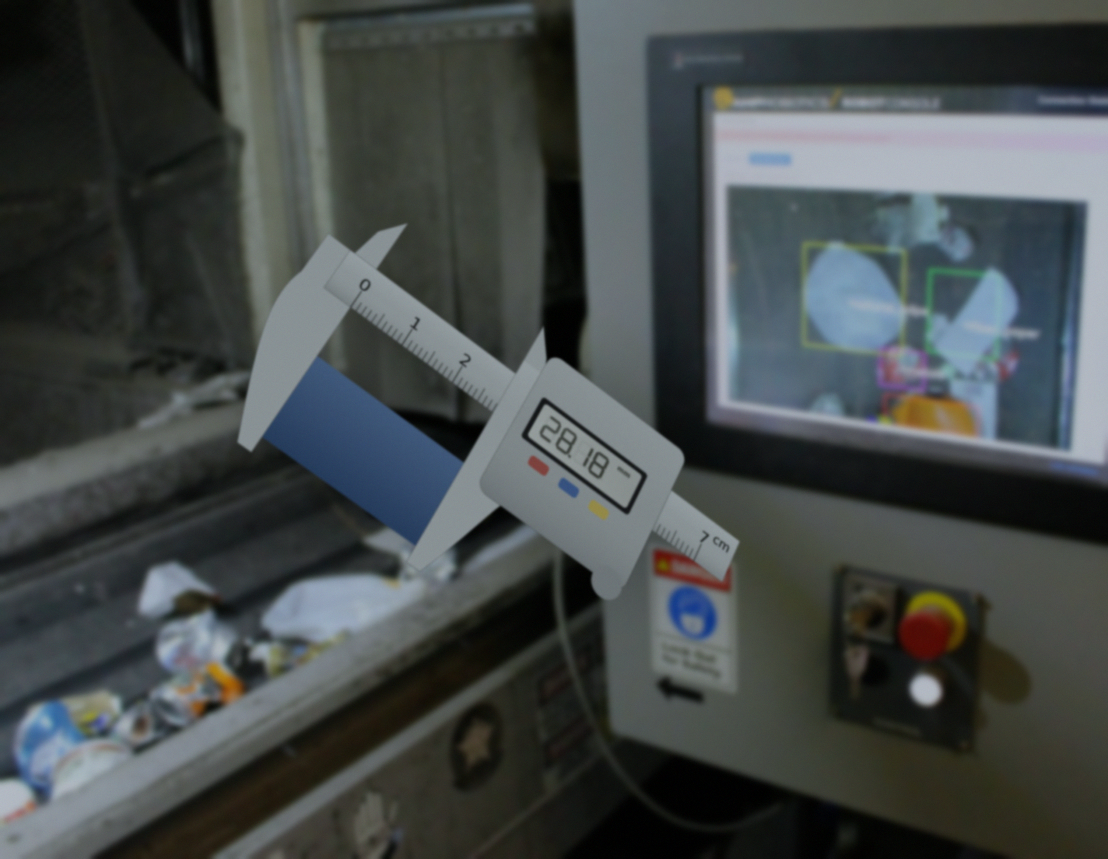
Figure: 28.18 mm
